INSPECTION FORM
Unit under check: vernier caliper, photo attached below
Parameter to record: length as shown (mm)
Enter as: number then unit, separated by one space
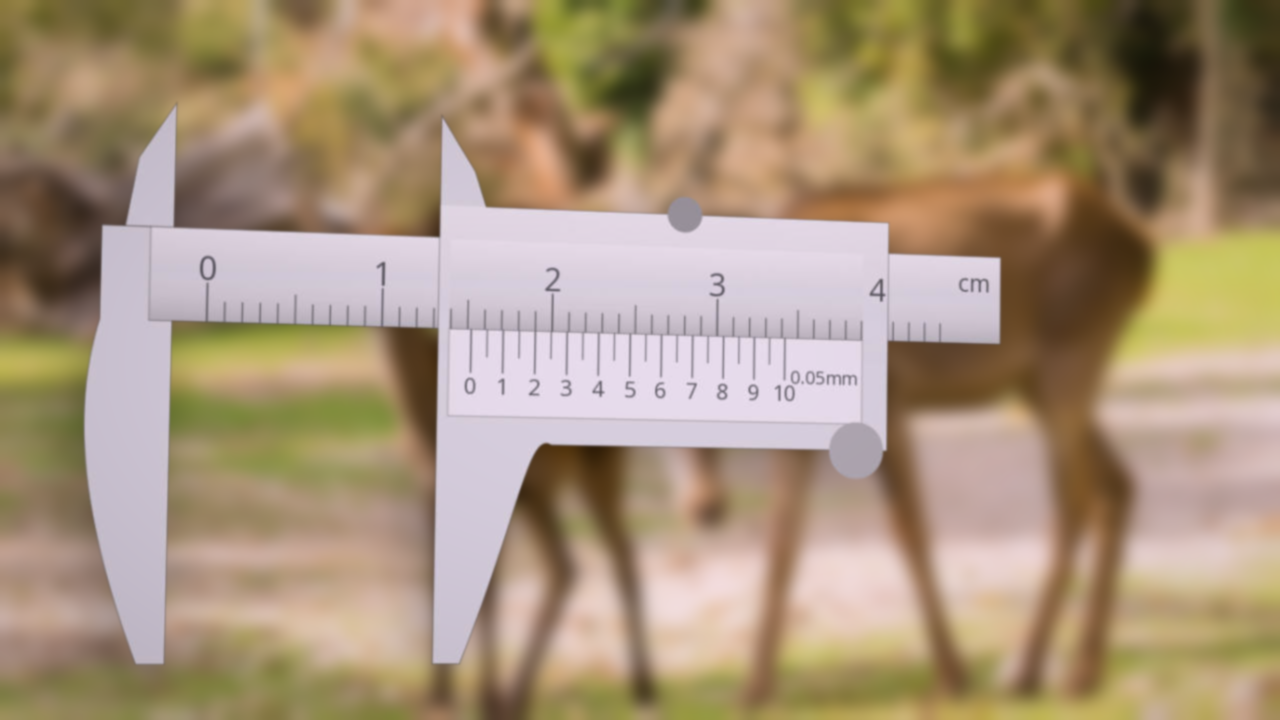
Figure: 15.2 mm
